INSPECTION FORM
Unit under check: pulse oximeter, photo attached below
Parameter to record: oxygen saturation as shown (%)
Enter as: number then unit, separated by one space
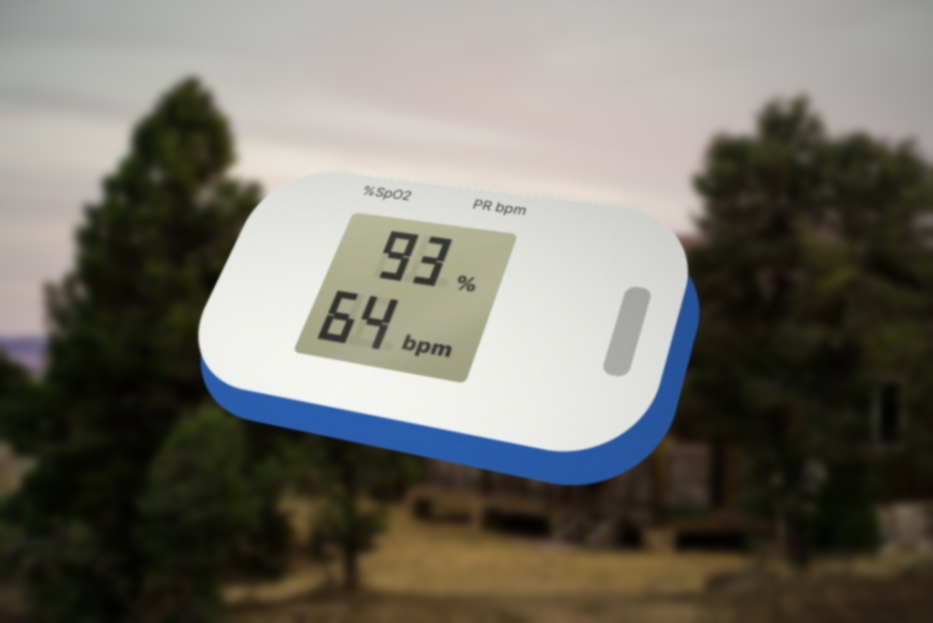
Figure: 93 %
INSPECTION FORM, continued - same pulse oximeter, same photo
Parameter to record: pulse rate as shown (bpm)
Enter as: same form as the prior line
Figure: 64 bpm
